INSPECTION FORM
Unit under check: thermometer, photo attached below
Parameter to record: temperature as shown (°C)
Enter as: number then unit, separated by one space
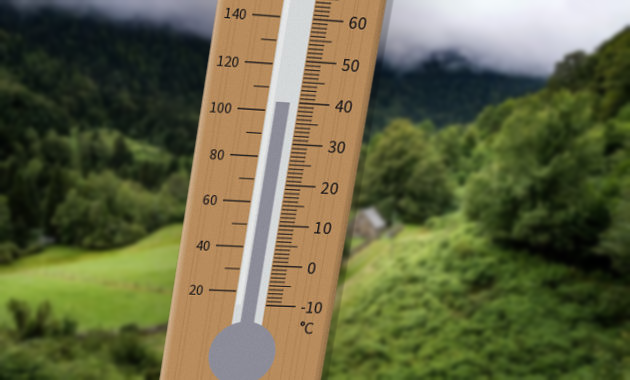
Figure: 40 °C
